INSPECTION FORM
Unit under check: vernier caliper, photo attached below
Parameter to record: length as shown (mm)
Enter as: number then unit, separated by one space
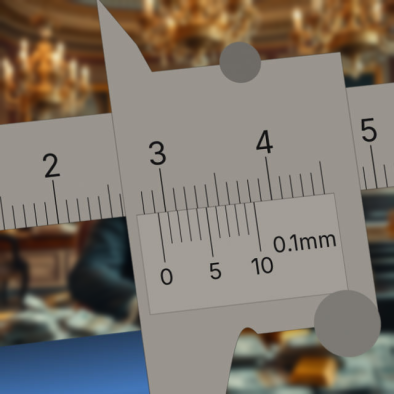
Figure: 29.3 mm
